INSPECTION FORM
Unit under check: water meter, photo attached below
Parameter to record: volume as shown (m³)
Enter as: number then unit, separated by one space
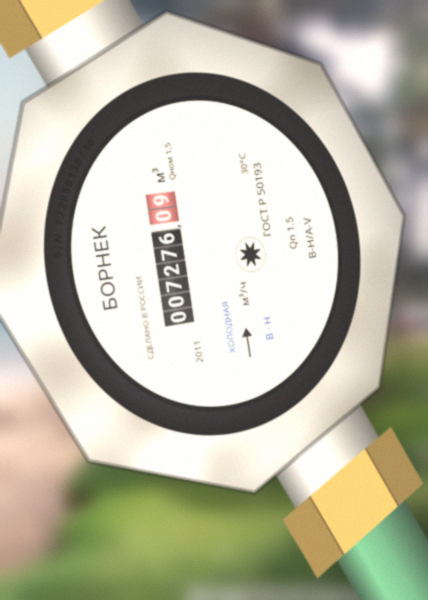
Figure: 7276.09 m³
